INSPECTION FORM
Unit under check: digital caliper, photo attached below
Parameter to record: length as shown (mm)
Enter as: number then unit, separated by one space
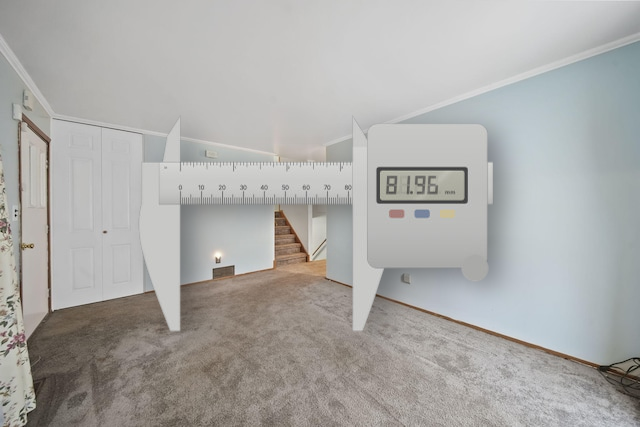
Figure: 81.96 mm
